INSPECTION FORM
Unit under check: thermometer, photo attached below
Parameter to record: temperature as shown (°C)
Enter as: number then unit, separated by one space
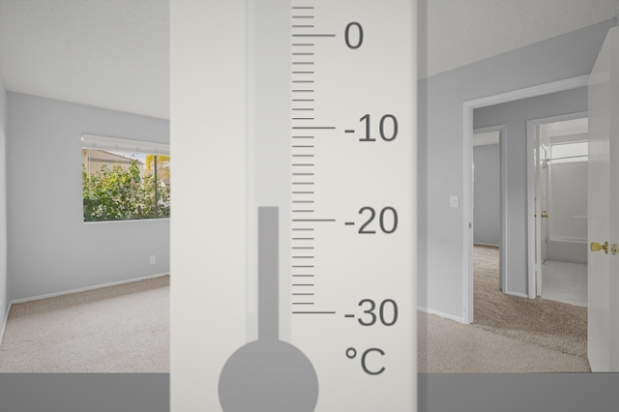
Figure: -18.5 °C
